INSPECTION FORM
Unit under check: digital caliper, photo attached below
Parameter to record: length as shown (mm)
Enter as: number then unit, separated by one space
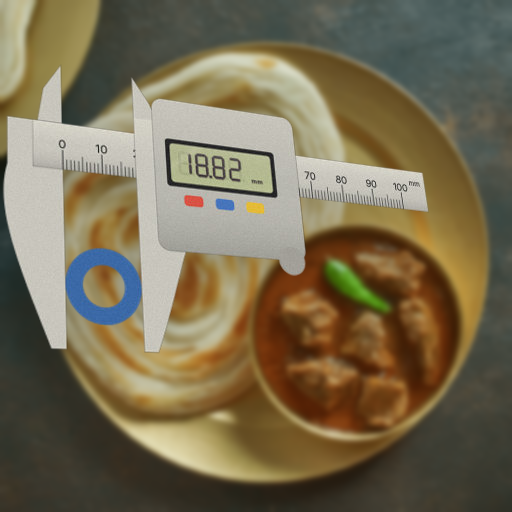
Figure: 18.82 mm
